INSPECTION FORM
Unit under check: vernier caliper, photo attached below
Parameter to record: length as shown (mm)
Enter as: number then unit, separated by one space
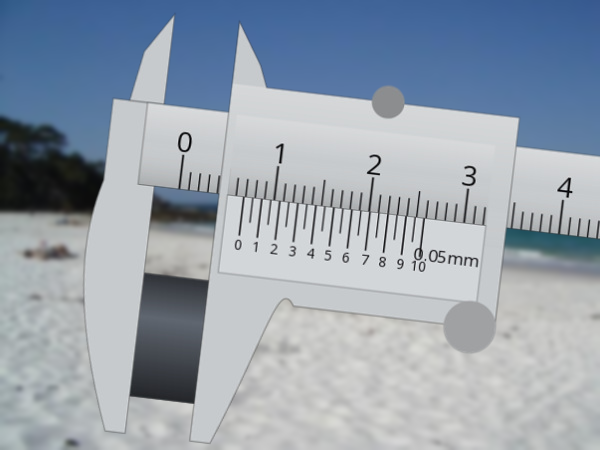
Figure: 6.8 mm
